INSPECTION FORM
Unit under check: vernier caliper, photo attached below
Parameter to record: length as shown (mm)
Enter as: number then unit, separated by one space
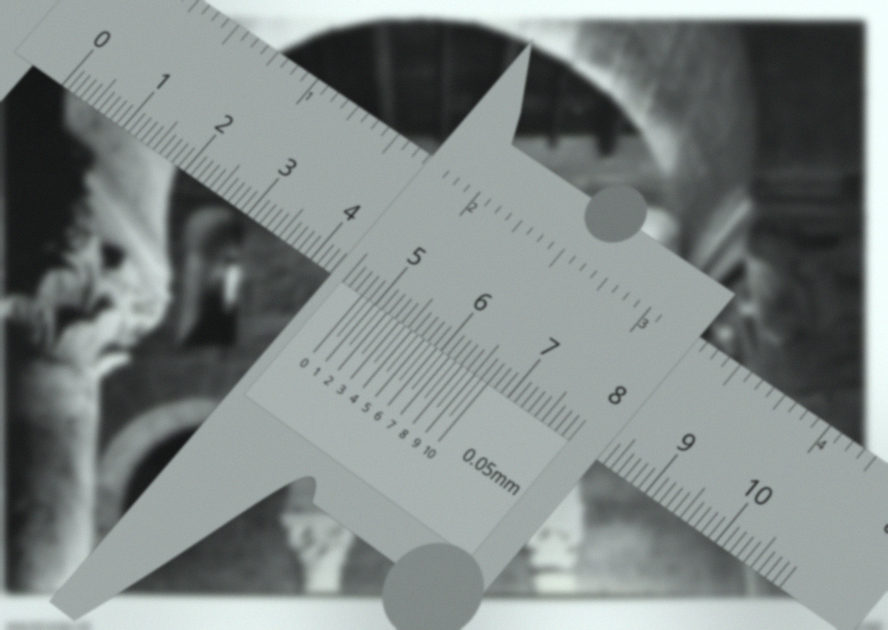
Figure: 48.0 mm
